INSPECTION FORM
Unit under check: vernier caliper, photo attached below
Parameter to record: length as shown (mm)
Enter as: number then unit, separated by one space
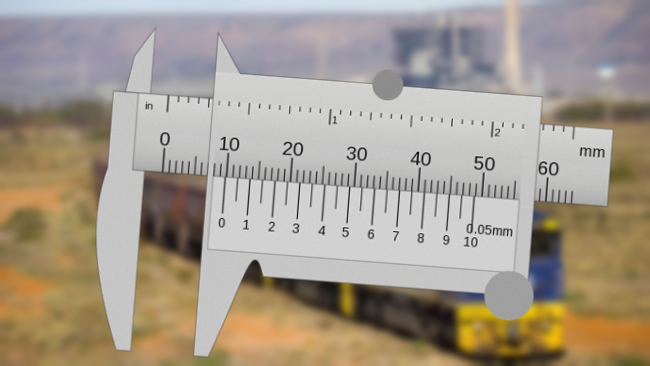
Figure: 9.8 mm
